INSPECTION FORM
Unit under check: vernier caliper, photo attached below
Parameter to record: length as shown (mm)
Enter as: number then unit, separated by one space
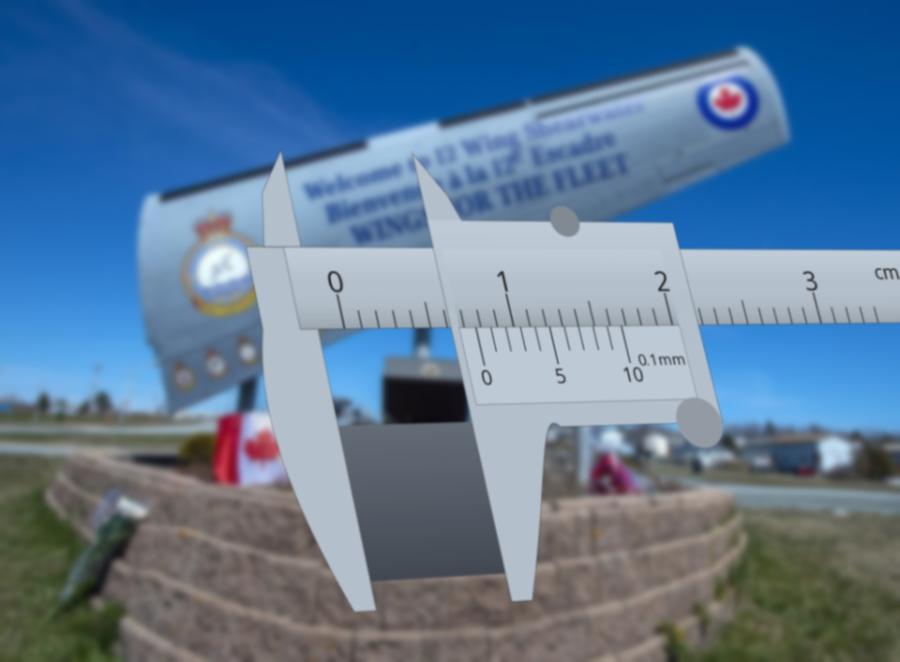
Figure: 7.7 mm
